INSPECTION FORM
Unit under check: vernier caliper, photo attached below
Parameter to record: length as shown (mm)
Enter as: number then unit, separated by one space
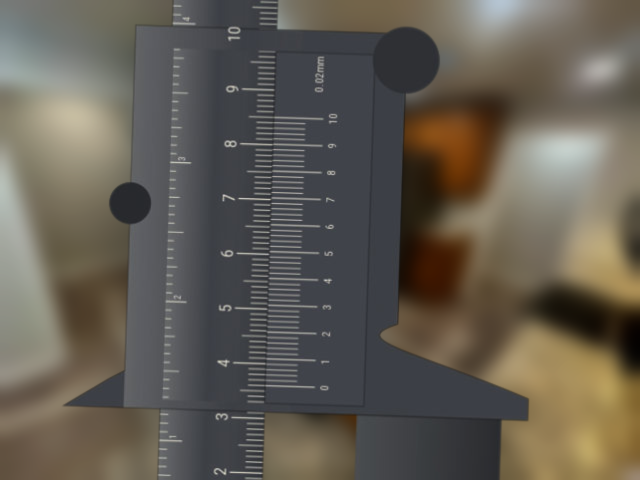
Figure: 36.0 mm
